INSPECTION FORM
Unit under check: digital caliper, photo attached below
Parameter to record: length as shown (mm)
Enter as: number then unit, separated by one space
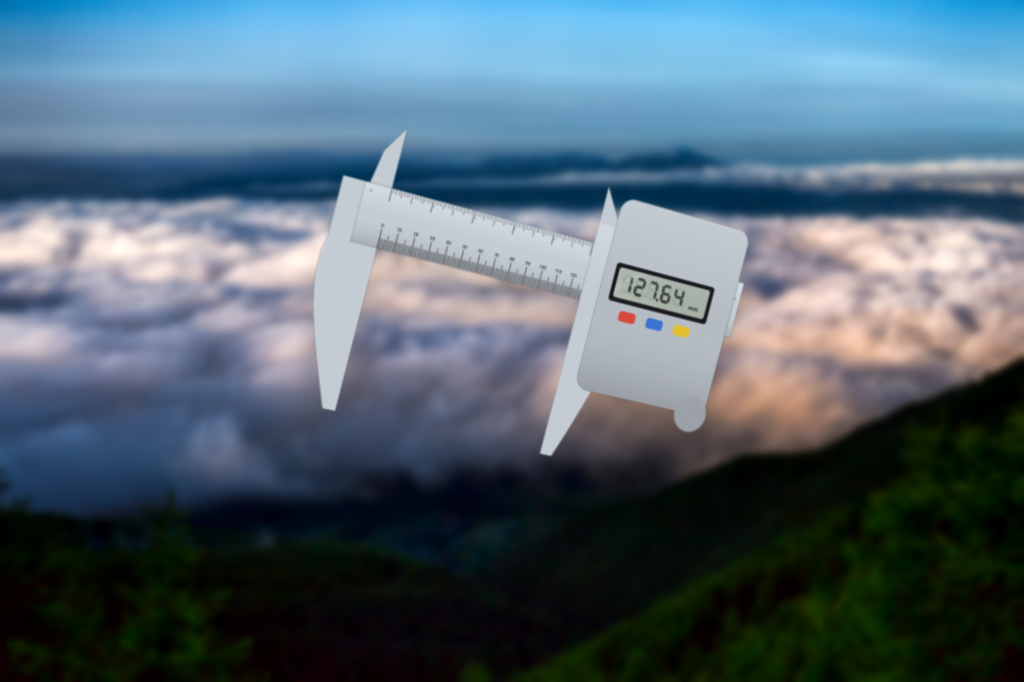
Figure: 127.64 mm
